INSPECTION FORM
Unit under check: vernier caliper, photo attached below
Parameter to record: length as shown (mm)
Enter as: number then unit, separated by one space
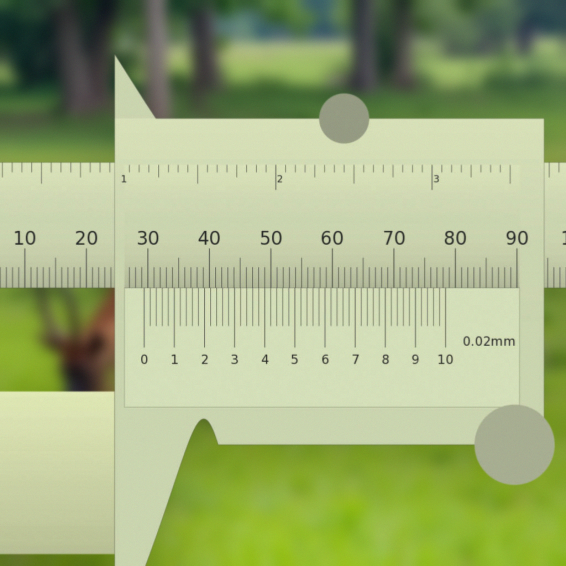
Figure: 29.4 mm
